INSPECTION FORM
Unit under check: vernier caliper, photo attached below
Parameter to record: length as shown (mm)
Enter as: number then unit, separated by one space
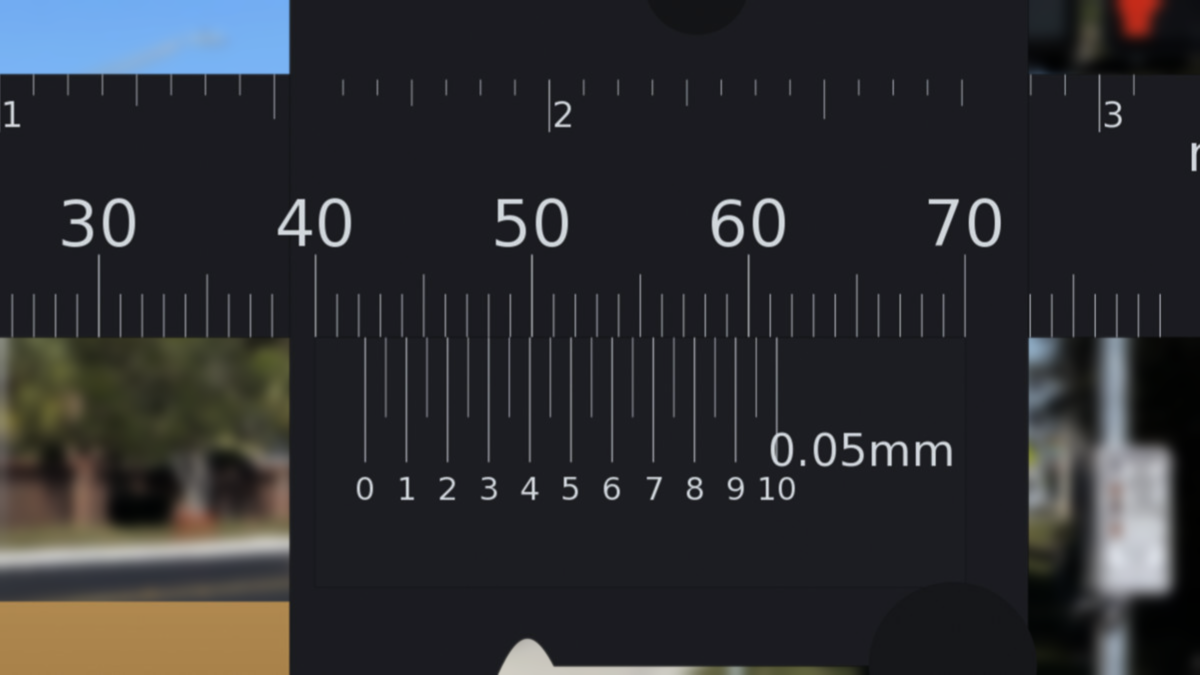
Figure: 42.3 mm
